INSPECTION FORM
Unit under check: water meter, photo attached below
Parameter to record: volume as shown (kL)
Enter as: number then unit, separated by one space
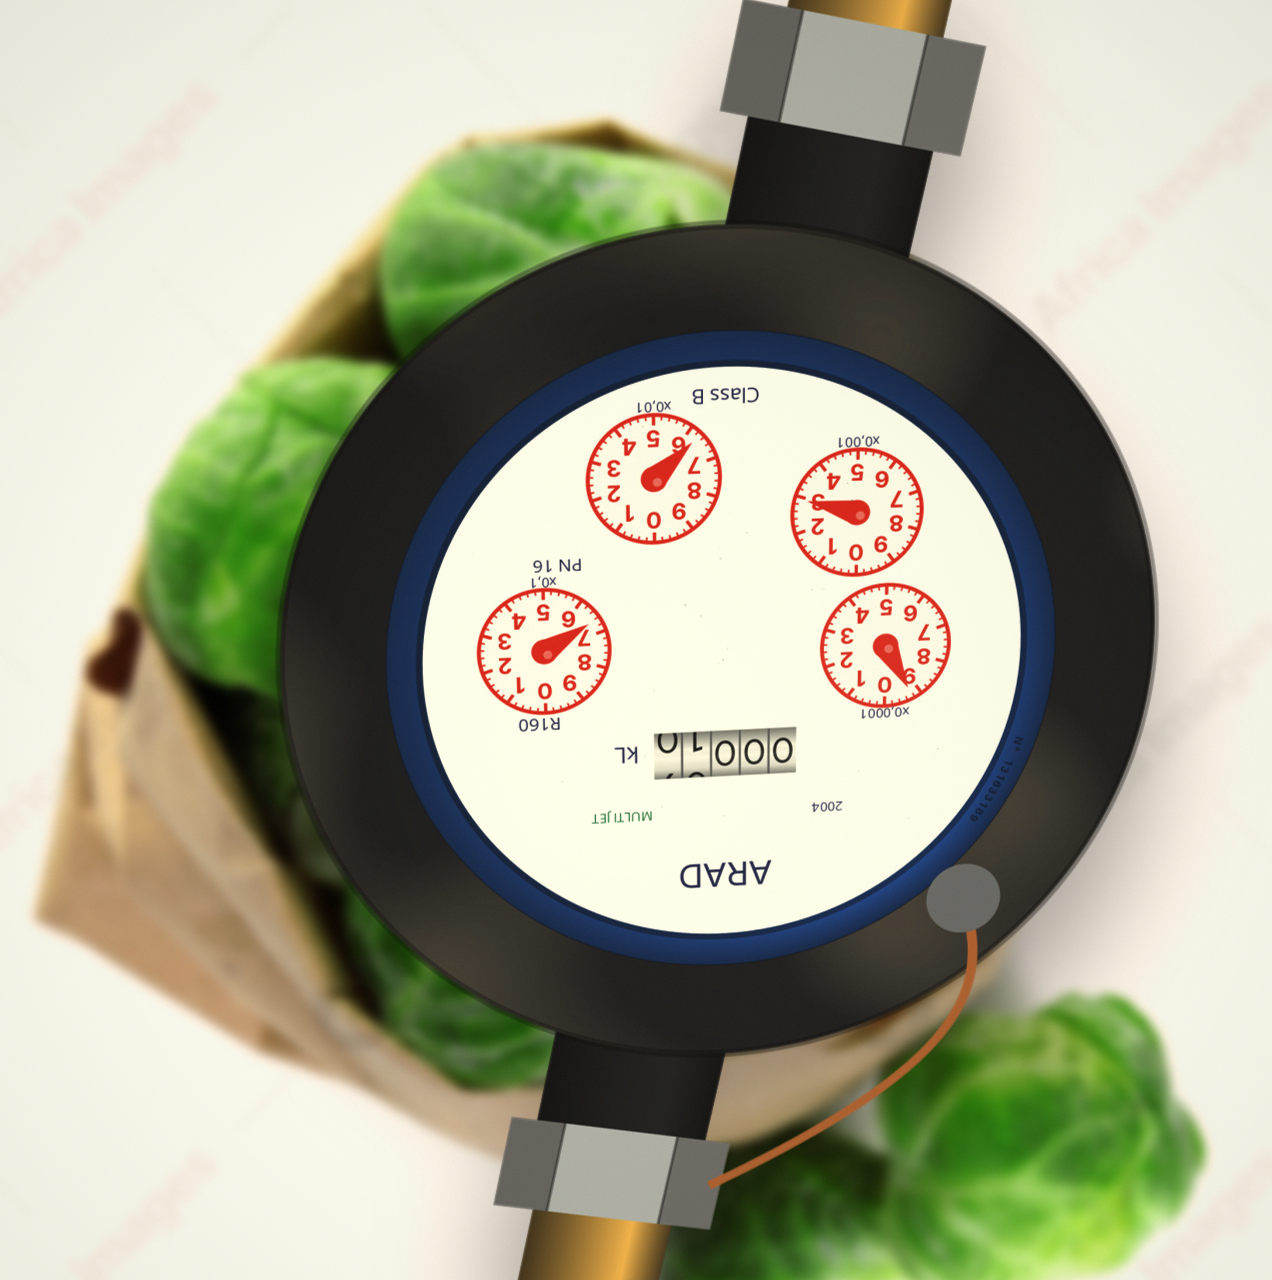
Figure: 9.6629 kL
